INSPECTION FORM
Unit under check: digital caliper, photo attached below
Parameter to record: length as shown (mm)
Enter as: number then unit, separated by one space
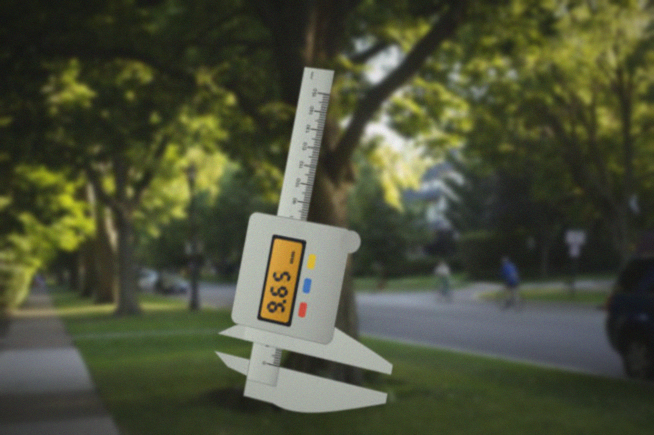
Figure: 9.65 mm
